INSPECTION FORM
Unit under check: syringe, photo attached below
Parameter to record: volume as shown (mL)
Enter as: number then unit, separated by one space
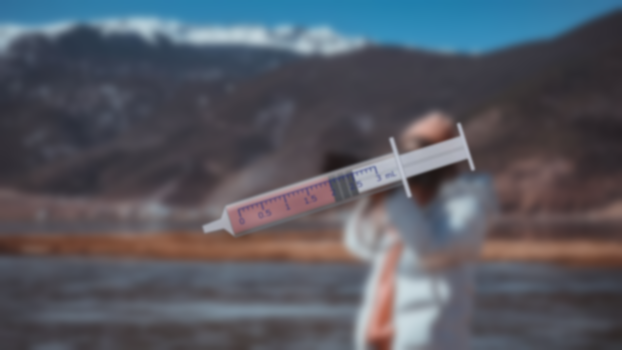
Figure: 2 mL
